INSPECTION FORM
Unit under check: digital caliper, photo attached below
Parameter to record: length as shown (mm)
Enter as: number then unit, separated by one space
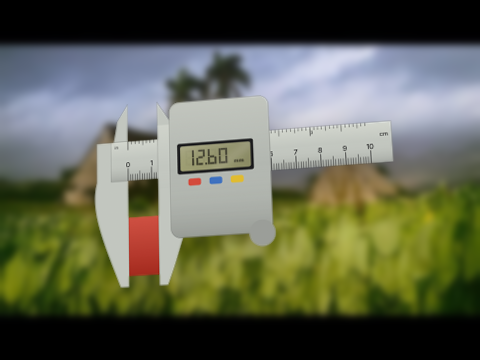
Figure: 12.60 mm
